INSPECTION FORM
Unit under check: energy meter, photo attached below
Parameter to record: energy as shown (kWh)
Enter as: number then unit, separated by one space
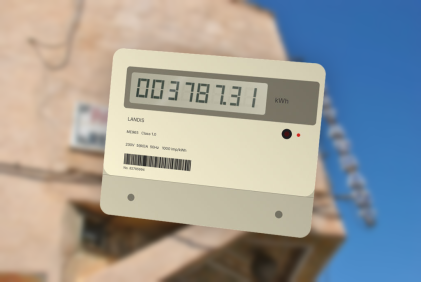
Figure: 3787.31 kWh
